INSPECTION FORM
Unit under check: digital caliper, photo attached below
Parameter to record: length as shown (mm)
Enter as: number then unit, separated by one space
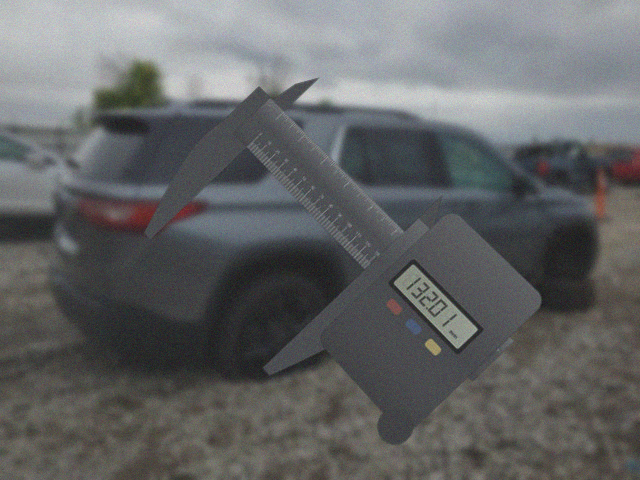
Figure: 132.01 mm
